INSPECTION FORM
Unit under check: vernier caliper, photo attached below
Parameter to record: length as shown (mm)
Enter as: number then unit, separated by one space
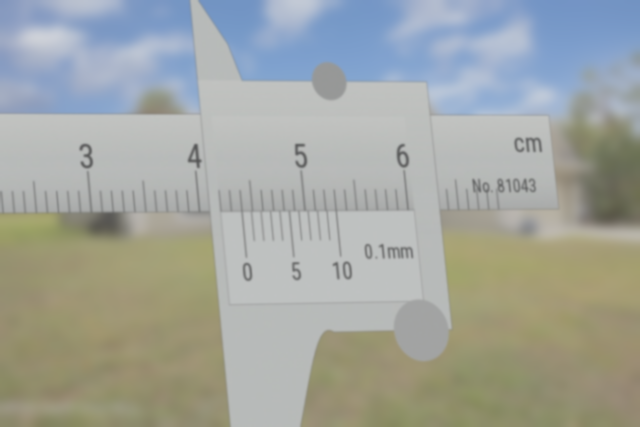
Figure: 44.0 mm
